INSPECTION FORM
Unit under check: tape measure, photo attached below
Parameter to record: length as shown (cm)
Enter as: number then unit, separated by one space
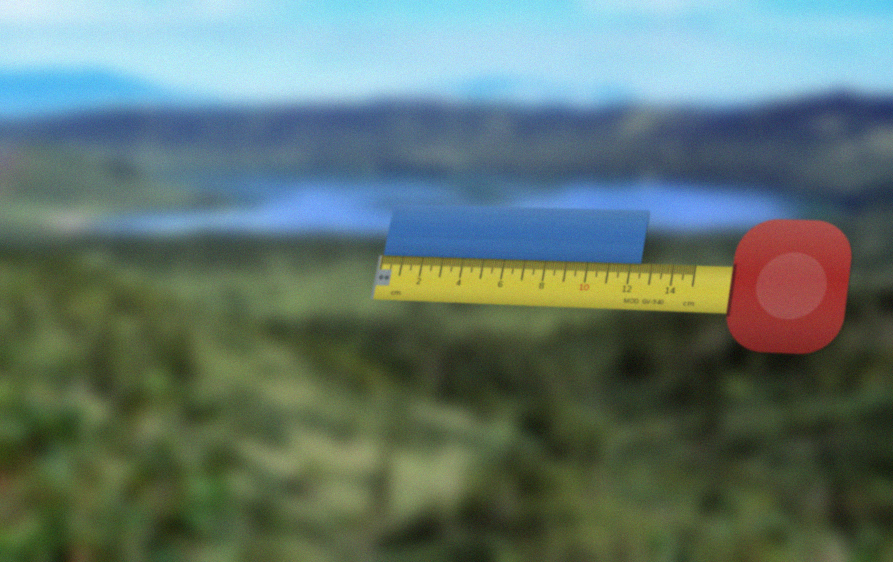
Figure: 12.5 cm
